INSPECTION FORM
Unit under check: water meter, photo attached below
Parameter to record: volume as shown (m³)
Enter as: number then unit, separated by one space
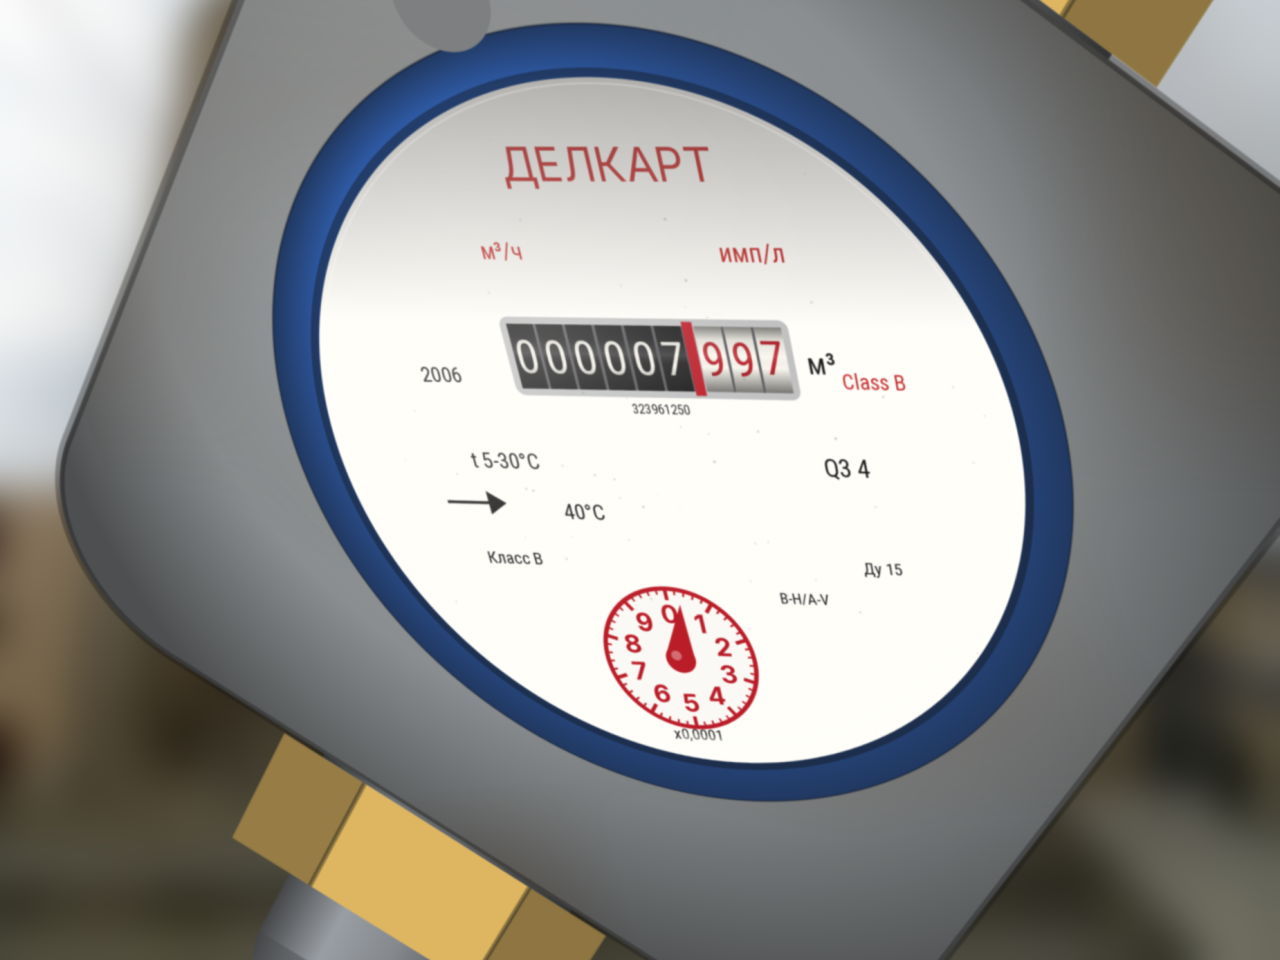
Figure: 7.9970 m³
